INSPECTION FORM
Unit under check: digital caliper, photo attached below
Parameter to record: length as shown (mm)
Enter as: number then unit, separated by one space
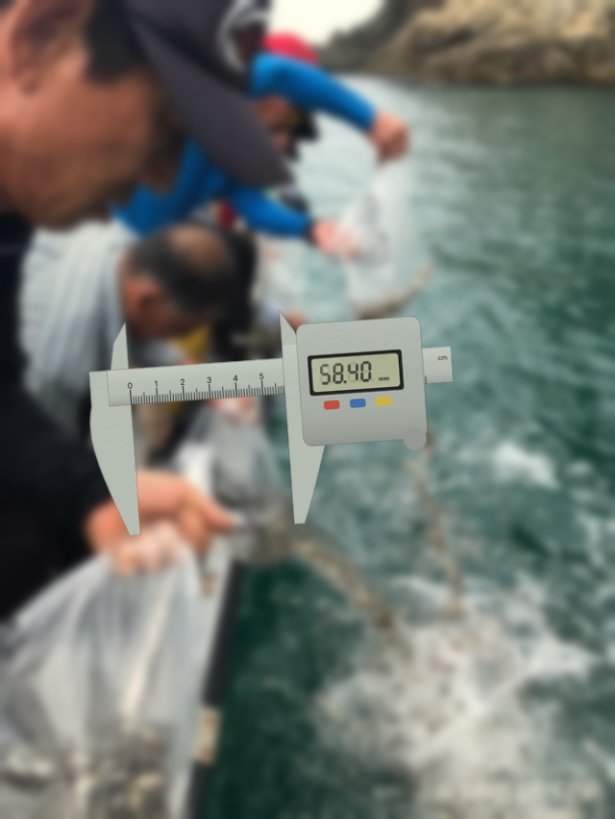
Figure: 58.40 mm
